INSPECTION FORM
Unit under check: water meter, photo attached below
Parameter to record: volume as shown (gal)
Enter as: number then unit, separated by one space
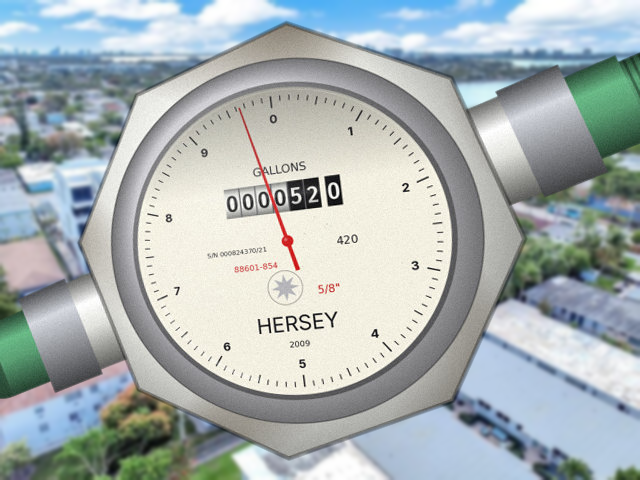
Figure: 519.6 gal
